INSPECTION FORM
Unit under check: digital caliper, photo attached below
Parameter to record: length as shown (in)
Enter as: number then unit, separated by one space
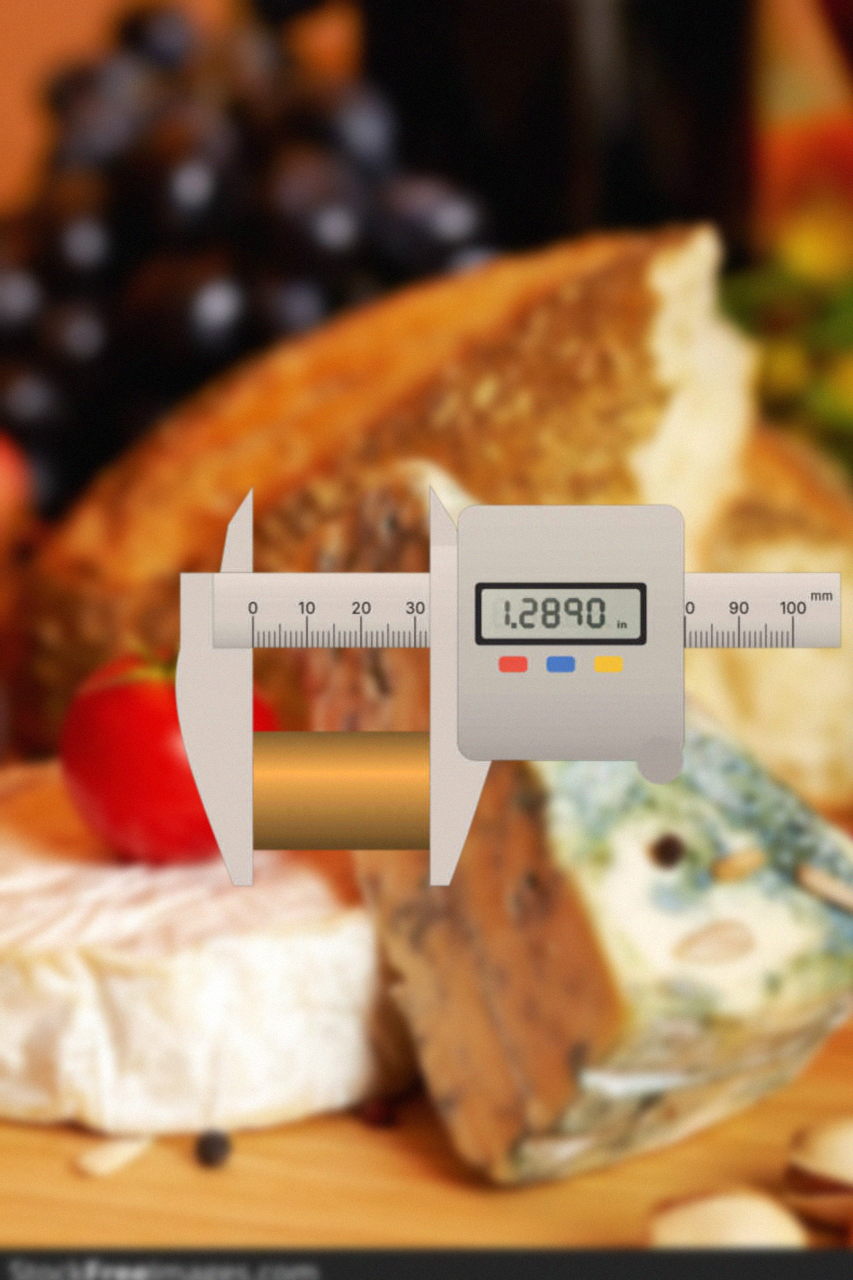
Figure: 1.2890 in
